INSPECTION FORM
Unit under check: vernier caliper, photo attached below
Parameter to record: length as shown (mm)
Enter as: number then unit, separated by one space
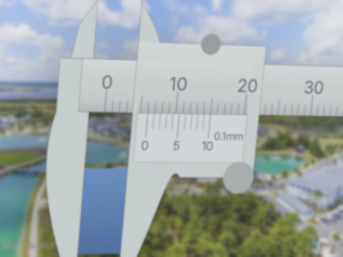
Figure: 6.0 mm
